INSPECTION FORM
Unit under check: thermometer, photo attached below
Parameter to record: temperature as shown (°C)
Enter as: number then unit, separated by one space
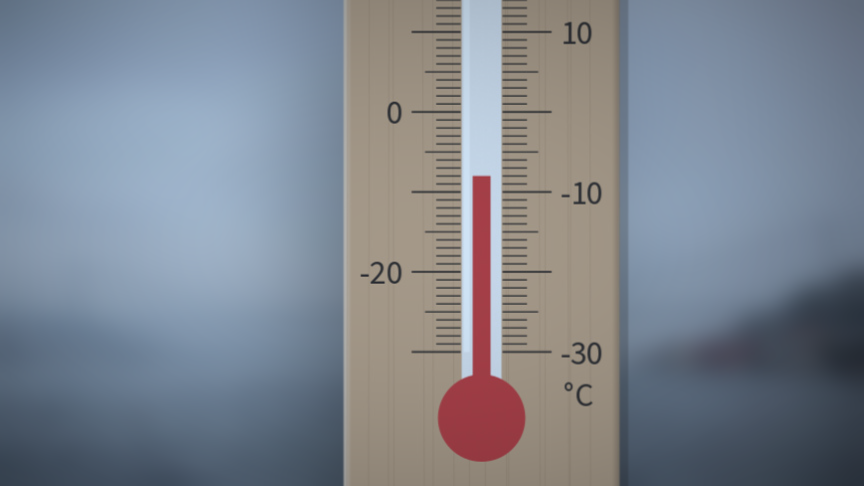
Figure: -8 °C
